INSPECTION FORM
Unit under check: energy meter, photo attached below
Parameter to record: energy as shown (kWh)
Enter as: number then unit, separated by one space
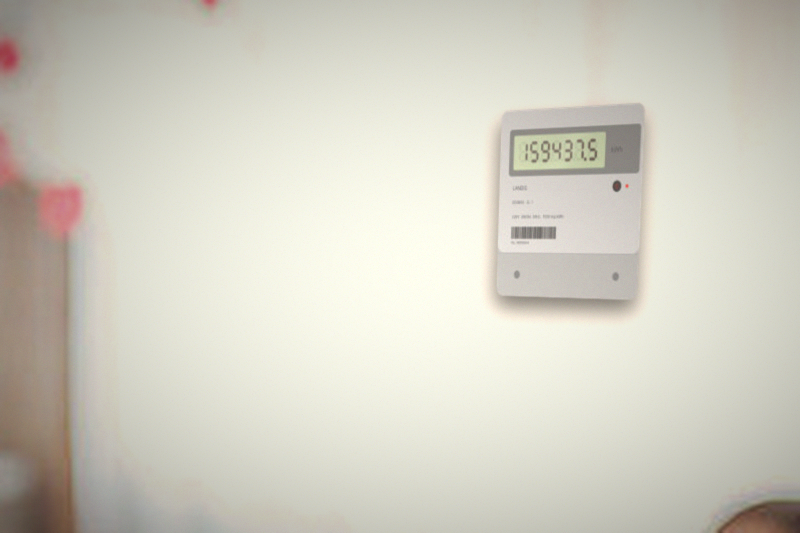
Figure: 159437.5 kWh
